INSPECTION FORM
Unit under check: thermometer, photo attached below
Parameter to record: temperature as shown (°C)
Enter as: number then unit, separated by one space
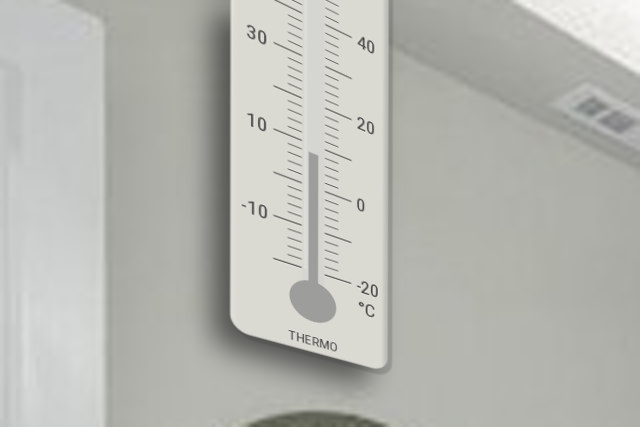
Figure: 8 °C
